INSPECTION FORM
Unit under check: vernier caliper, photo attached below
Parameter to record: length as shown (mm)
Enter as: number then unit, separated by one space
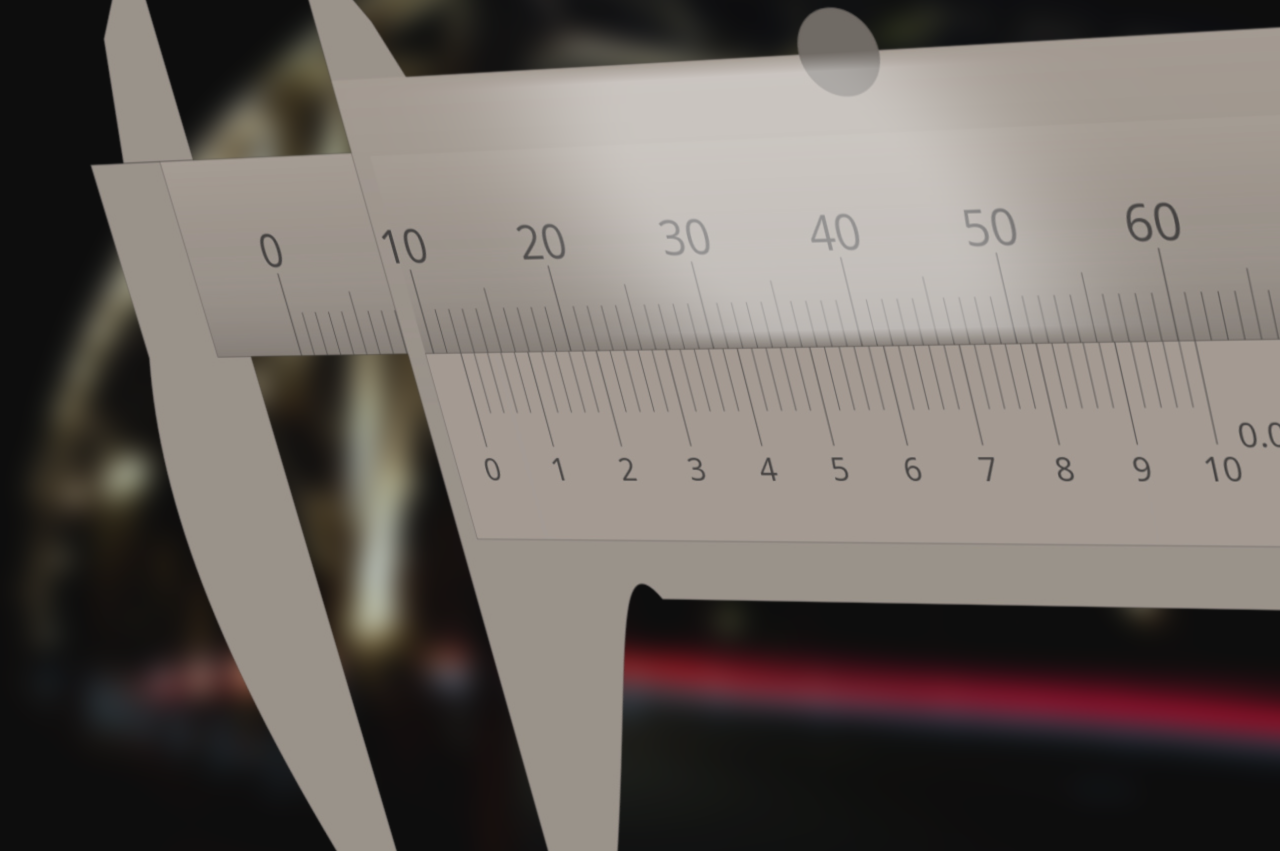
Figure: 12.0 mm
